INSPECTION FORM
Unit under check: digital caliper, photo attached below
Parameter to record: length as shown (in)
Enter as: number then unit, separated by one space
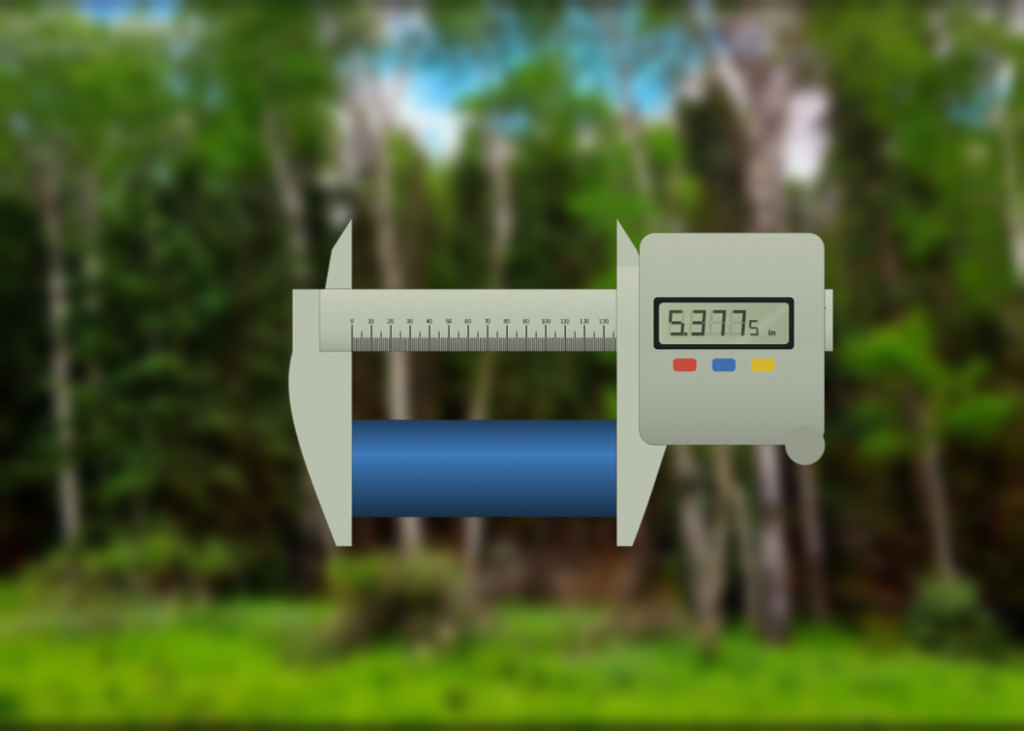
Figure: 5.3775 in
